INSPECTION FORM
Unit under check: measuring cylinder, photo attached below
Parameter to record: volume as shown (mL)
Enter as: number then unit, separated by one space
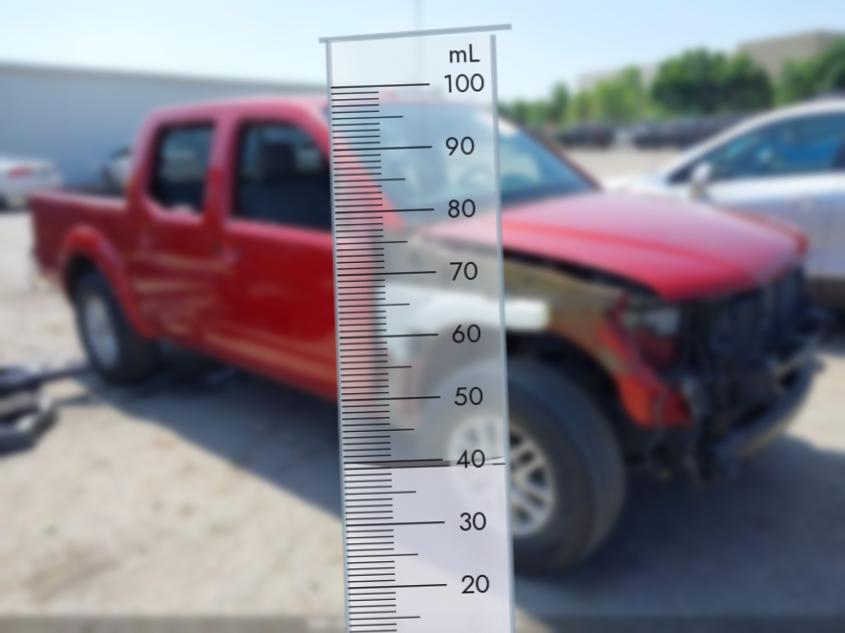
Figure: 39 mL
